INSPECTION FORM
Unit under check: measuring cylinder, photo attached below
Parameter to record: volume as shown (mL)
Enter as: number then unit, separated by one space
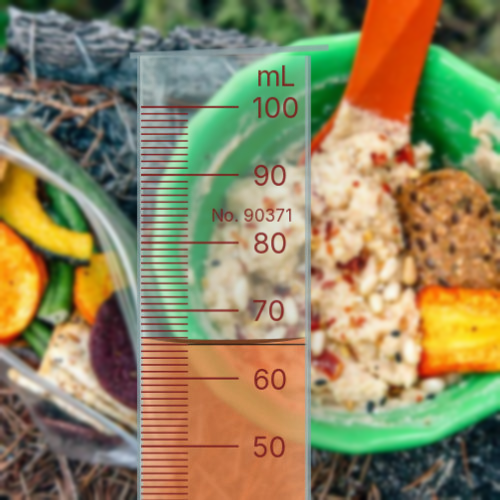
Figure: 65 mL
